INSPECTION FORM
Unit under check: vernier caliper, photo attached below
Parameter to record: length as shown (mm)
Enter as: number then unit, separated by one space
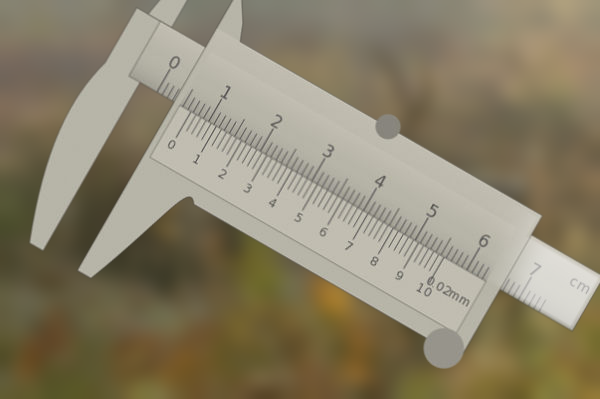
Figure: 6.6 mm
